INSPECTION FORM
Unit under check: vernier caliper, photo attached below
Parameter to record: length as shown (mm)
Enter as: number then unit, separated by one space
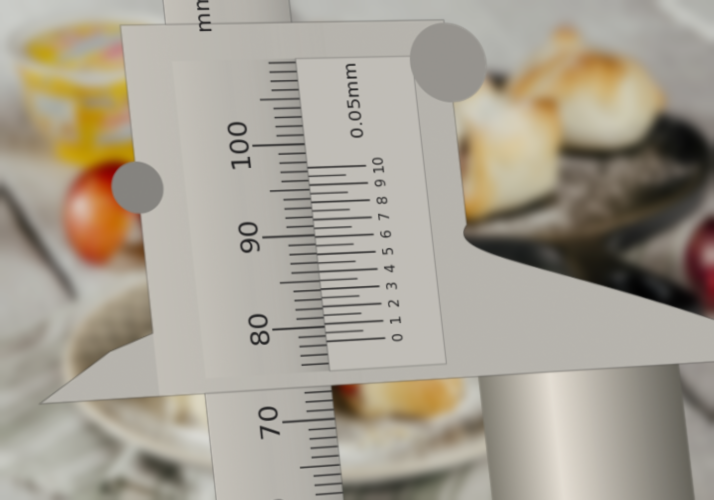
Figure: 78.4 mm
